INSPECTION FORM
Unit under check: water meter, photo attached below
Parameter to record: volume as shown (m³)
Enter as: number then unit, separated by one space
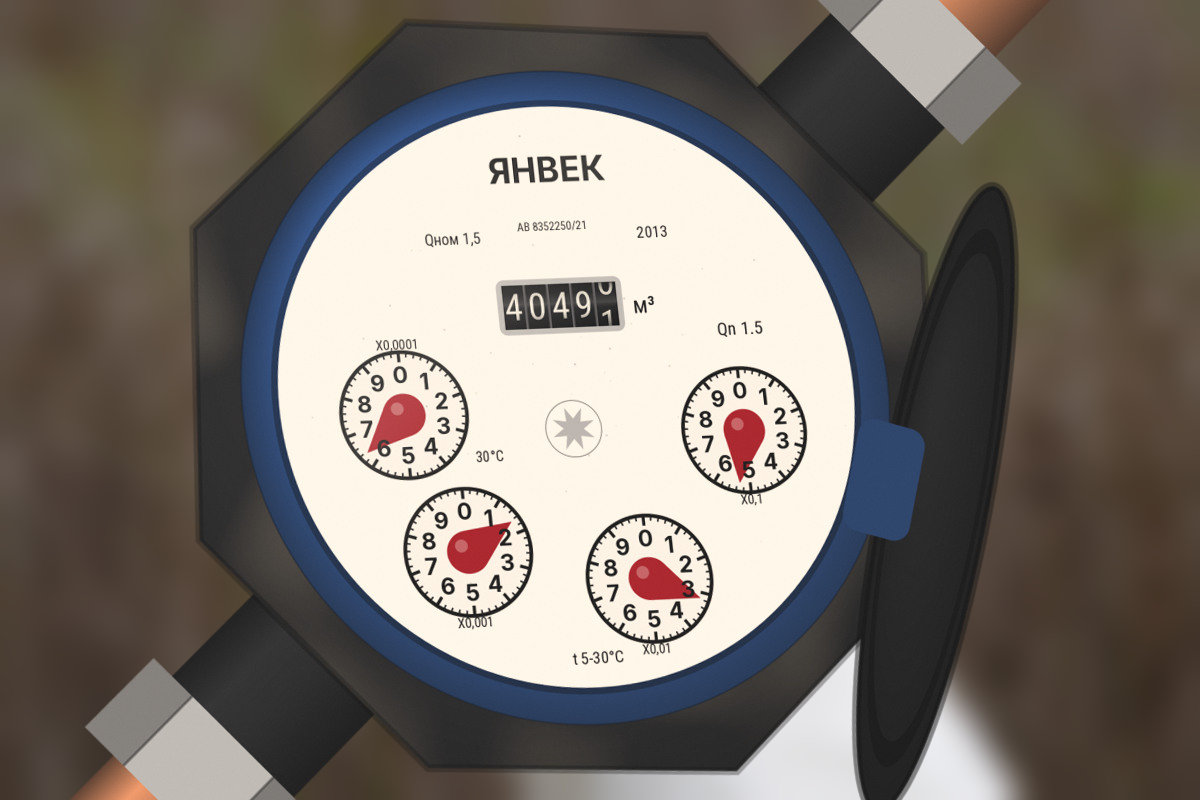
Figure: 40490.5316 m³
